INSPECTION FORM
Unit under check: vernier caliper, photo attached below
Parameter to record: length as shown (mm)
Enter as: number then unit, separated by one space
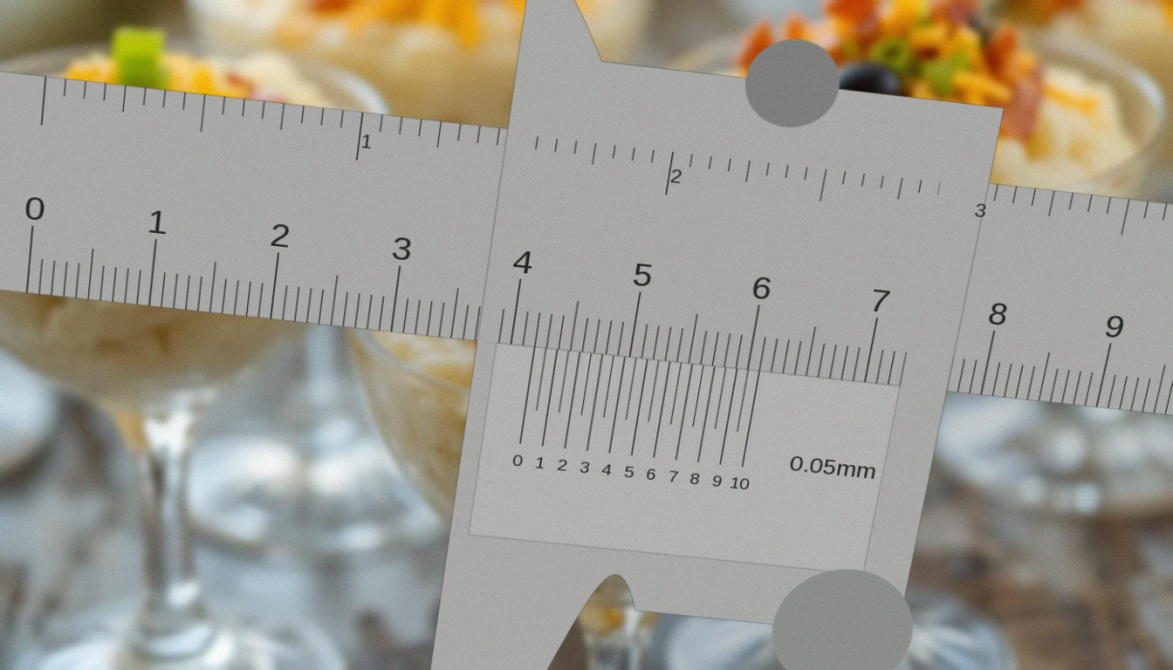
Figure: 42.0 mm
